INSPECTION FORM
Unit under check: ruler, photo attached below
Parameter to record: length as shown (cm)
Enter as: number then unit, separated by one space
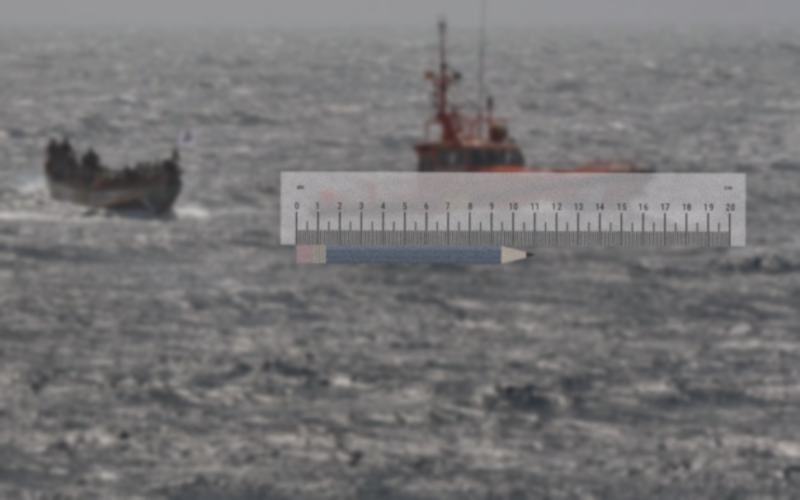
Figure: 11 cm
